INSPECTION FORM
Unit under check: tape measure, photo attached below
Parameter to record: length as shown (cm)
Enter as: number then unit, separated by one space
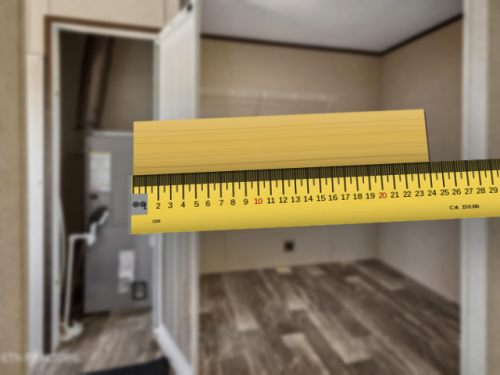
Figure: 24 cm
